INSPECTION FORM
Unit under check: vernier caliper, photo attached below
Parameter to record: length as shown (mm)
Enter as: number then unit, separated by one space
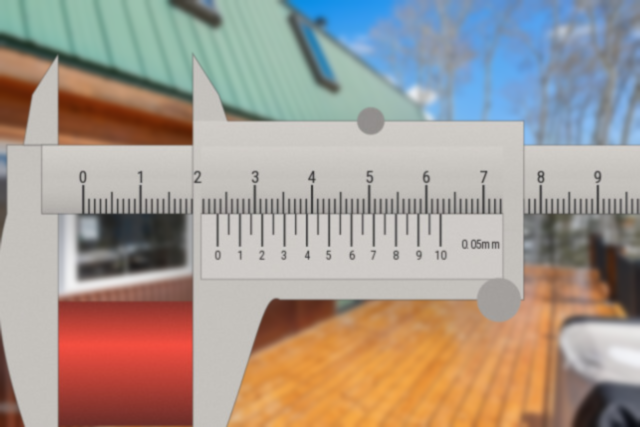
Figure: 23.5 mm
